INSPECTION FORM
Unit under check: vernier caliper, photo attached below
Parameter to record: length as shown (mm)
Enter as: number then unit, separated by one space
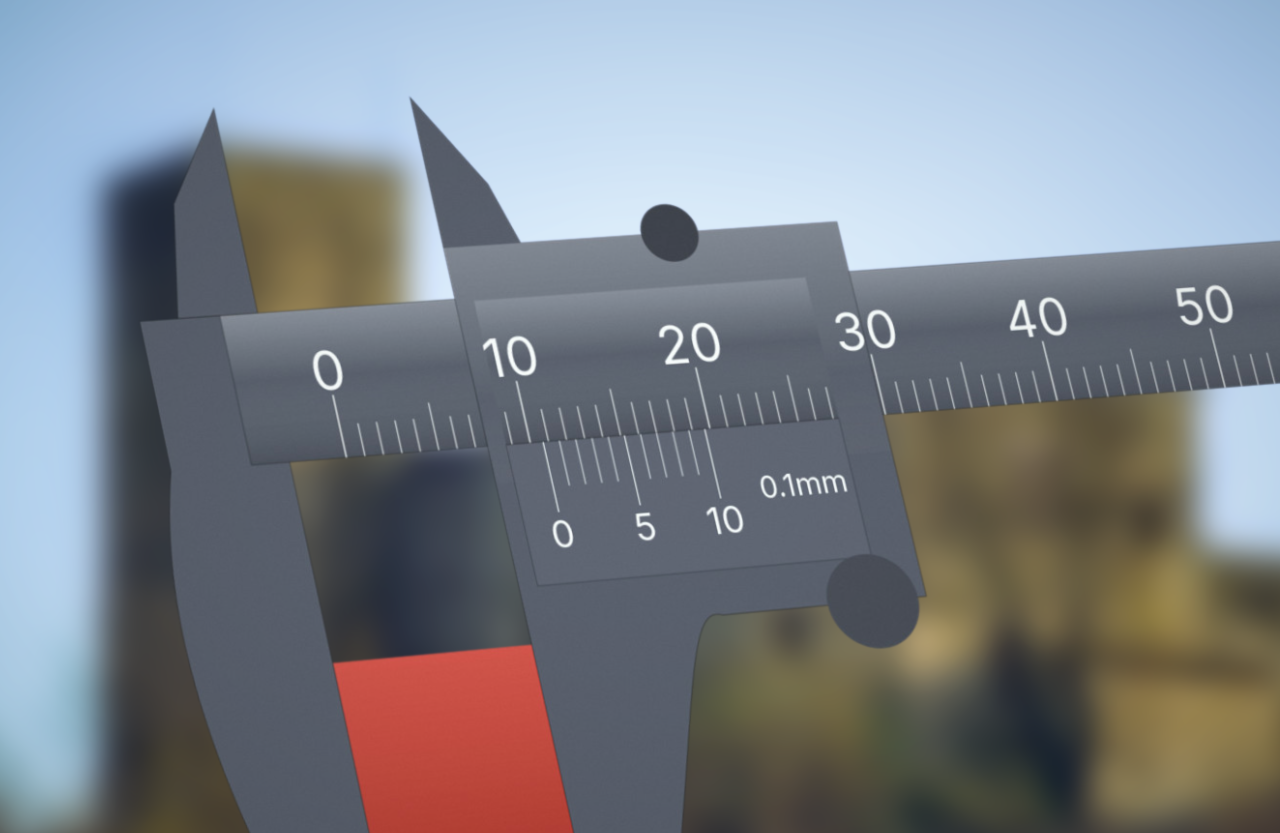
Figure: 10.7 mm
